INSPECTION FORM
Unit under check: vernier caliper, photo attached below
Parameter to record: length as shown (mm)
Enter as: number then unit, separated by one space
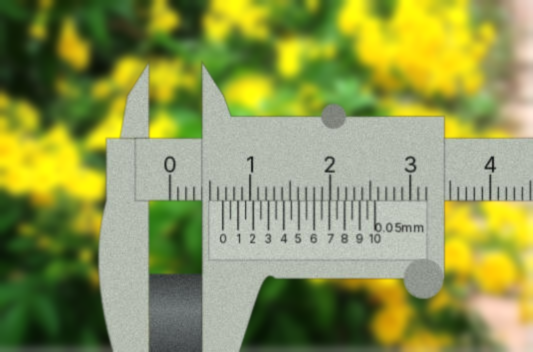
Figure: 6.6 mm
